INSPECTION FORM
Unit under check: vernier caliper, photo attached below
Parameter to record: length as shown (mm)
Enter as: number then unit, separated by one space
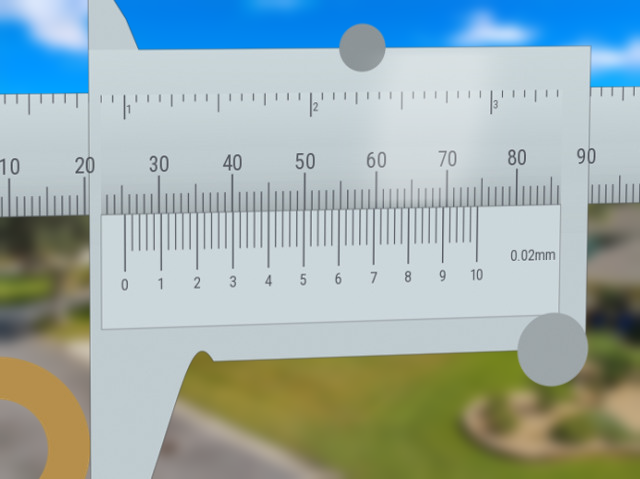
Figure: 25.4 mm
